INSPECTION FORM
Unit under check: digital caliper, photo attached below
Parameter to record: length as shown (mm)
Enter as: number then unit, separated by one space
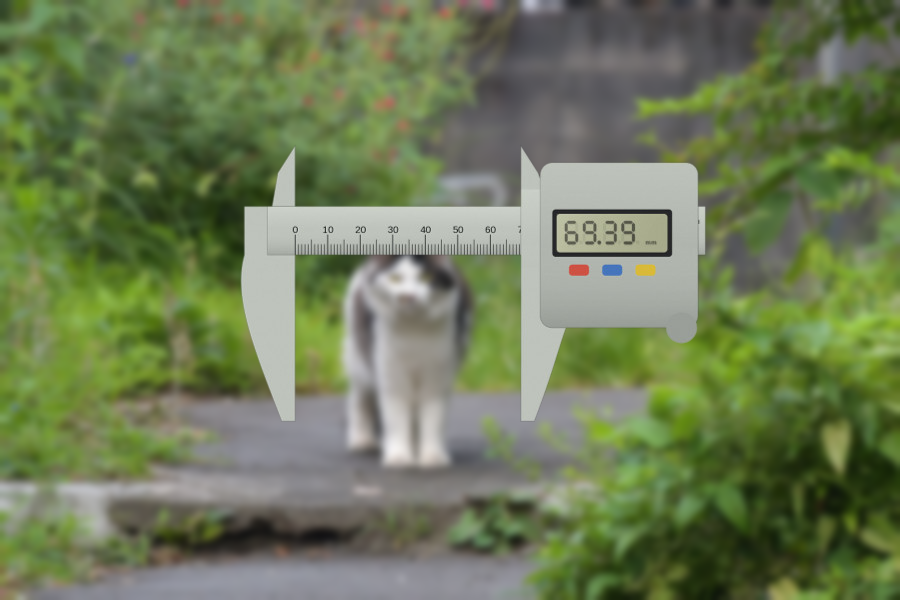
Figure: 69.39 mm
